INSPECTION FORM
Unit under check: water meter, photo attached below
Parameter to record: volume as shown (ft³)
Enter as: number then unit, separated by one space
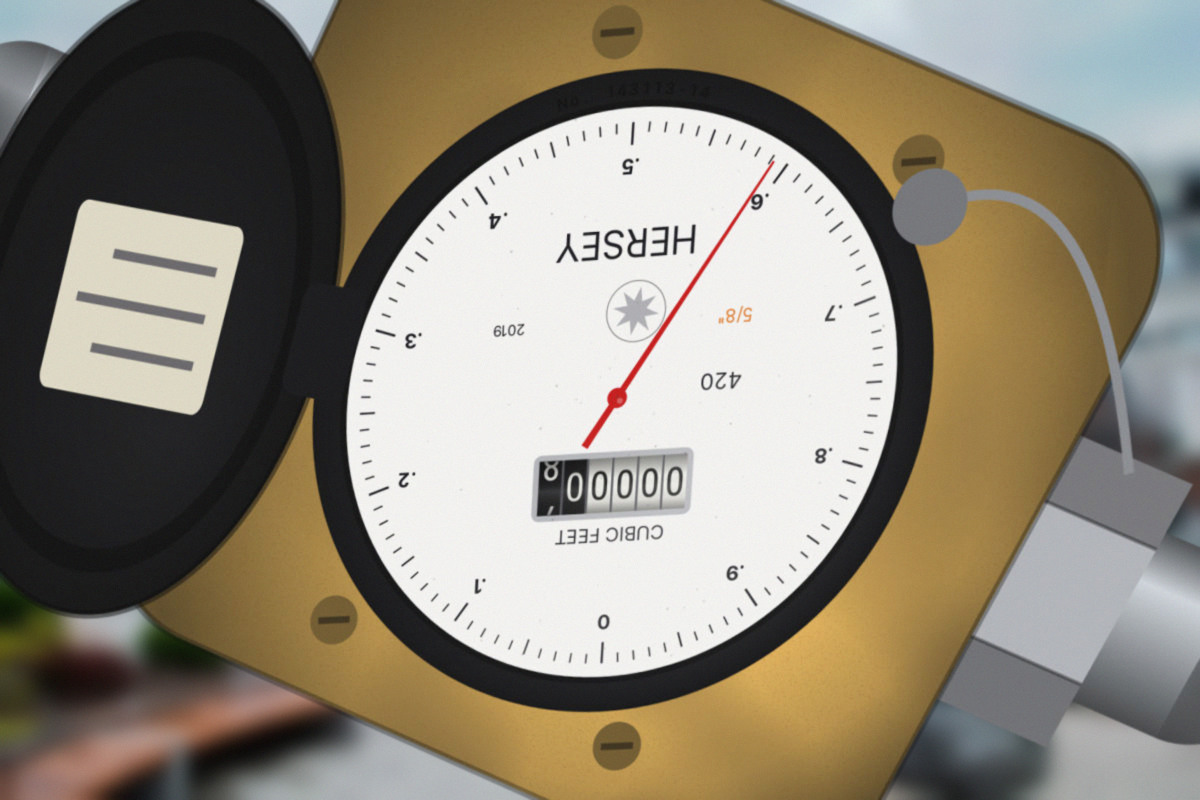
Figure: 7.59 ft³
